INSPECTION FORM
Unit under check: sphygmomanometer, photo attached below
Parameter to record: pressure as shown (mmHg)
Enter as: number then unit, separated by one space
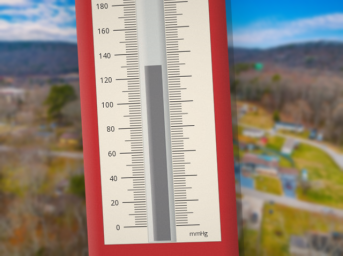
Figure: 130 mmHg
